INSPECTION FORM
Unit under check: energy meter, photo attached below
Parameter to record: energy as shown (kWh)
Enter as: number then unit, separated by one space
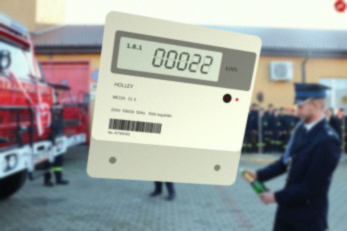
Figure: 22 kWh
